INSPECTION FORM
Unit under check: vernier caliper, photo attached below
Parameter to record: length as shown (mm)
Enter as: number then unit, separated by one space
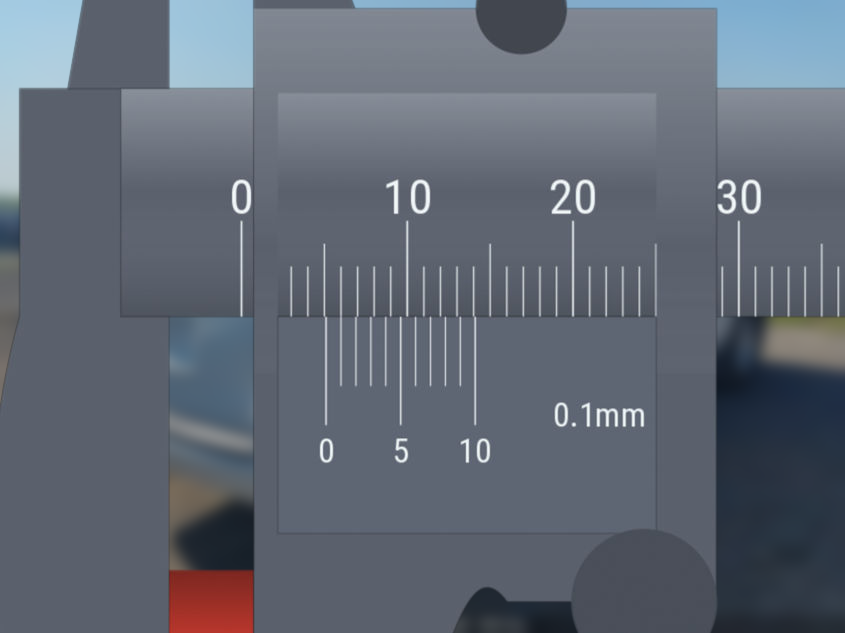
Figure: 5.1 mm
